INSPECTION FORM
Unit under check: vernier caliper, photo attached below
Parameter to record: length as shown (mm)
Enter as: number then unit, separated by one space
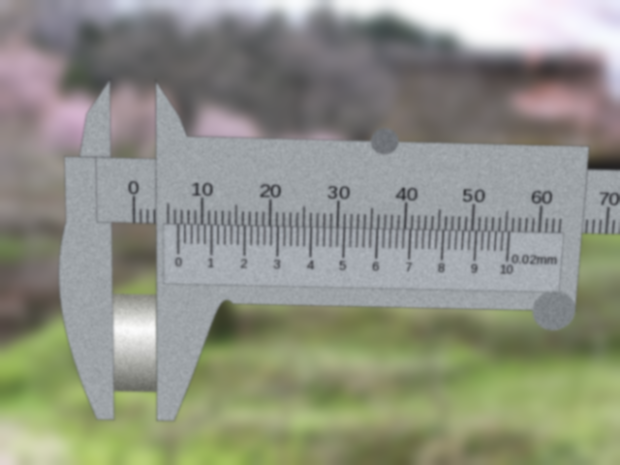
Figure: 6.5 mm
